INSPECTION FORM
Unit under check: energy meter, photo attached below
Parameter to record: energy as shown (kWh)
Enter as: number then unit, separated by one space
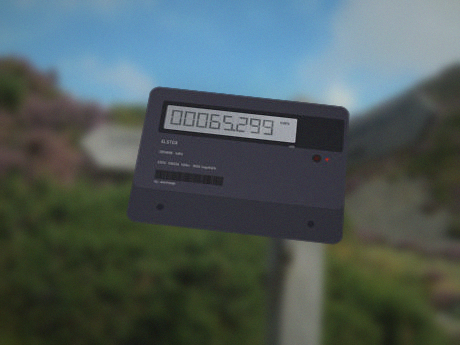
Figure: 65.299 kWh
